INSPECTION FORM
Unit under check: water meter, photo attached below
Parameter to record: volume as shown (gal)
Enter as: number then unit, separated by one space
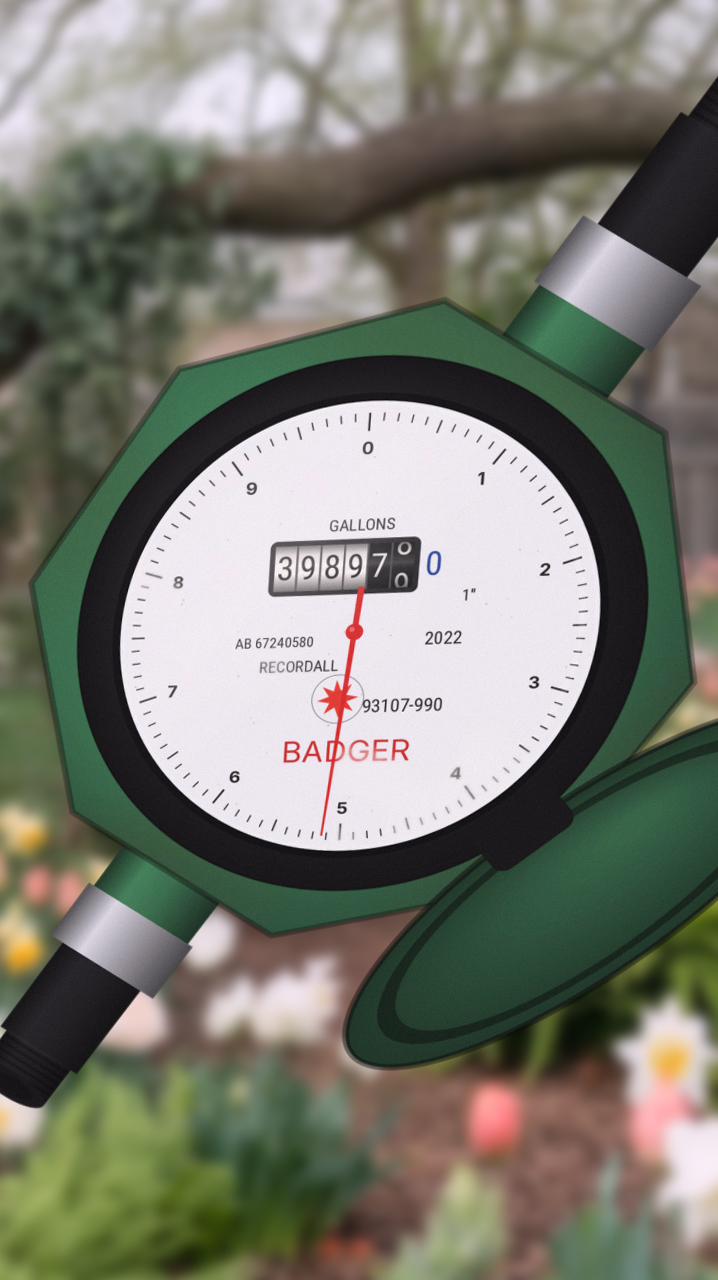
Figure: 3989785.1 gal
